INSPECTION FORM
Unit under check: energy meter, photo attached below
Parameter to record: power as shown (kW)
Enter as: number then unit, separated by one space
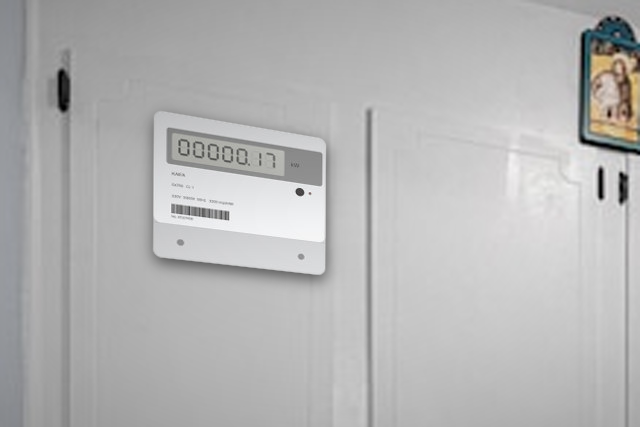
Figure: 0.17 kW
